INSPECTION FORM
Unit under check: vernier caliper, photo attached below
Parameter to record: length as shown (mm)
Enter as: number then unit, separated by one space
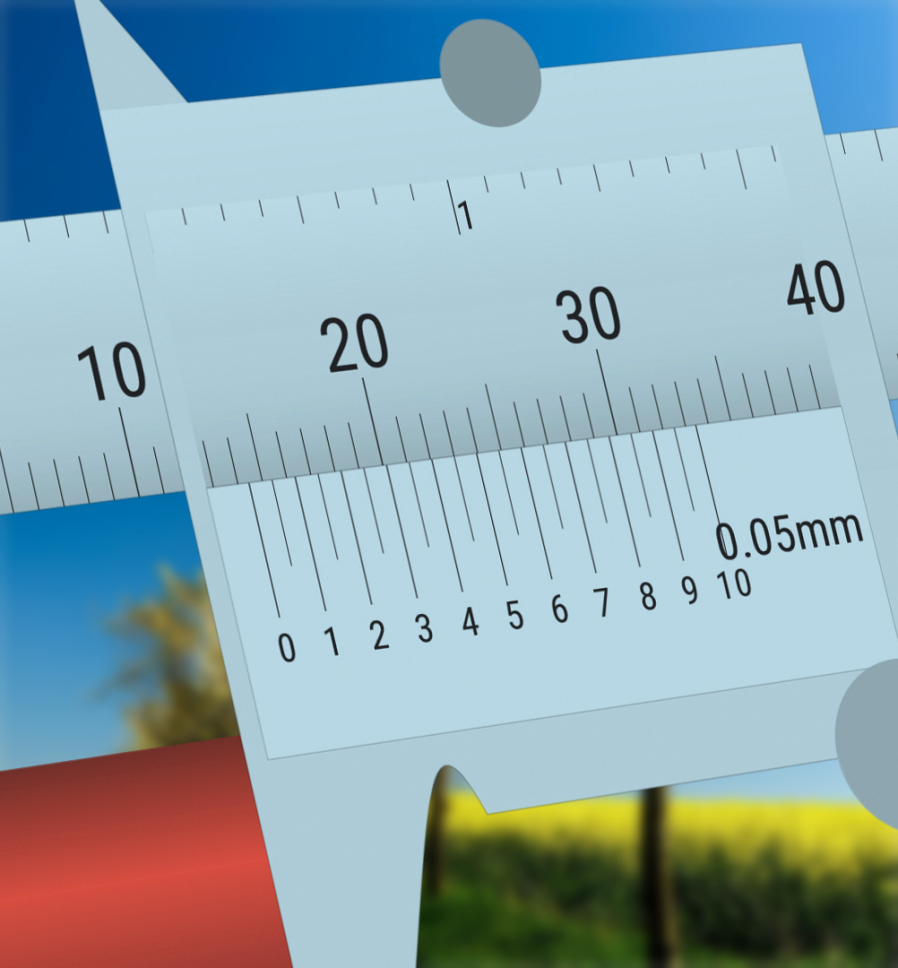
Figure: 14.45 mm
